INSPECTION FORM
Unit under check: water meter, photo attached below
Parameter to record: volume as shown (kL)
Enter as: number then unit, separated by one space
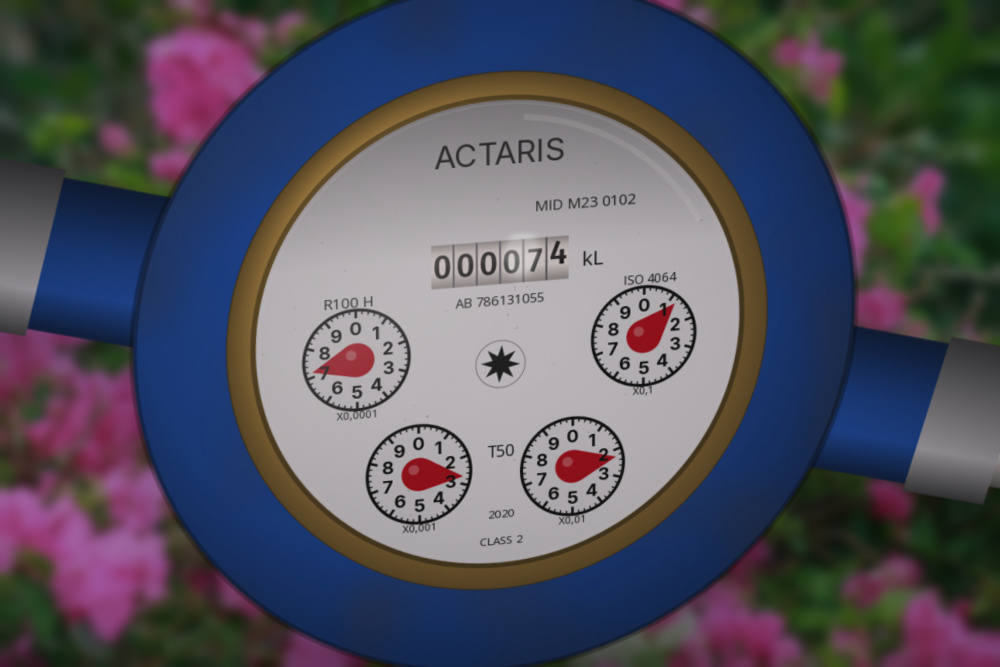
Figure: 74.1227 kL
